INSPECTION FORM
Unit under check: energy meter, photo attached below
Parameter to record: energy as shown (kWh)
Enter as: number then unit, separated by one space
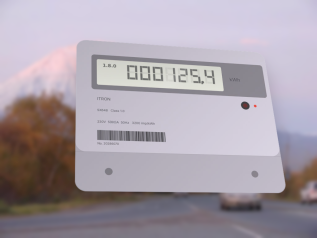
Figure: 125.4 kWh
